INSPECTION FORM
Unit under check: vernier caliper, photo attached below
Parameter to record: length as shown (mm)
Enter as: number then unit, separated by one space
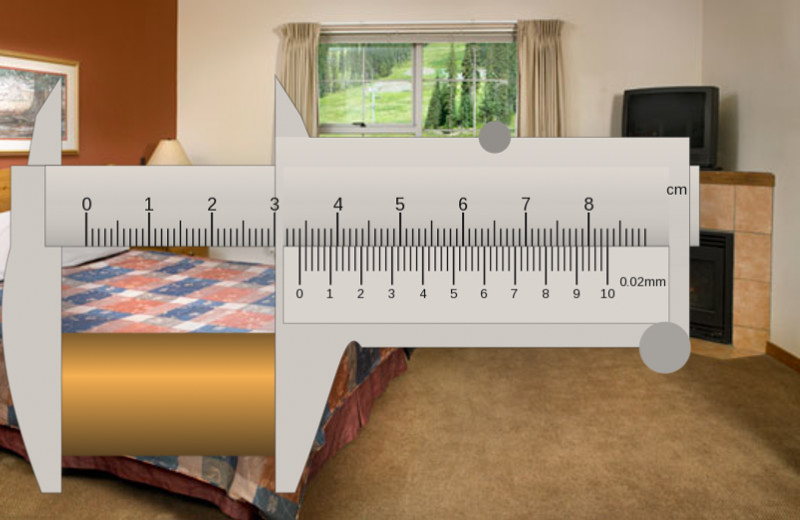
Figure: 34.0 mm
